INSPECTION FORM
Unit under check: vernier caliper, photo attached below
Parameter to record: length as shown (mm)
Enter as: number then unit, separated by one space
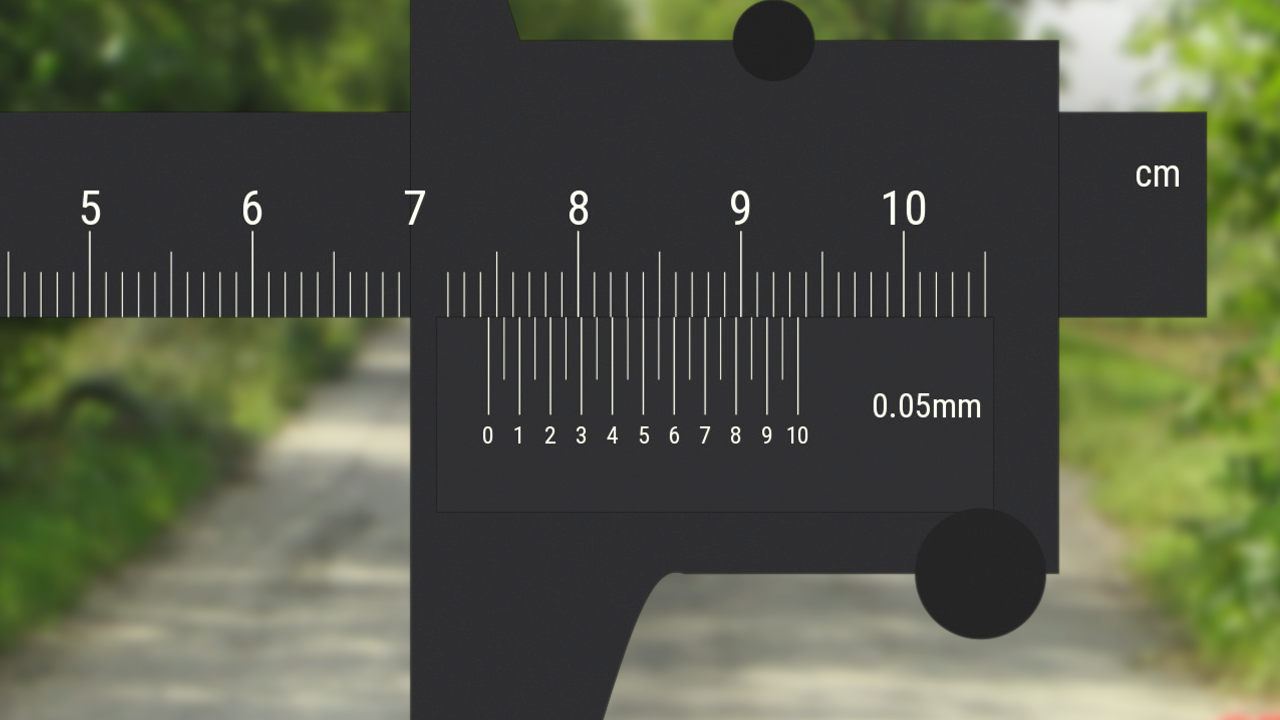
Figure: 74.5 mm
